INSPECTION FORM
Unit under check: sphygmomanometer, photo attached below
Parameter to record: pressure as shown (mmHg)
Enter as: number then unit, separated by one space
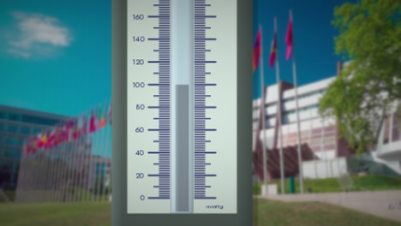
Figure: 100 mmHg
